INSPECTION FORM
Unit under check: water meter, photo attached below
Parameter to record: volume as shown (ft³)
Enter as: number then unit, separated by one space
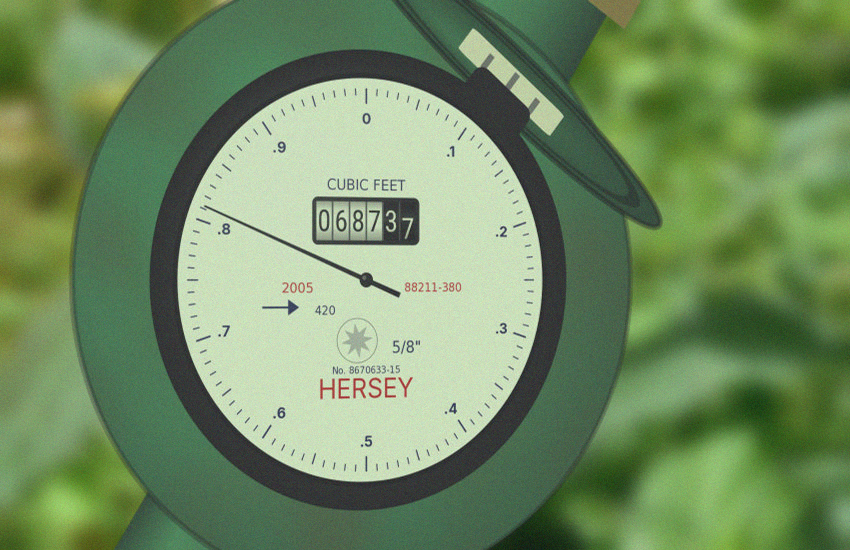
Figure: 68736.81 ft³
